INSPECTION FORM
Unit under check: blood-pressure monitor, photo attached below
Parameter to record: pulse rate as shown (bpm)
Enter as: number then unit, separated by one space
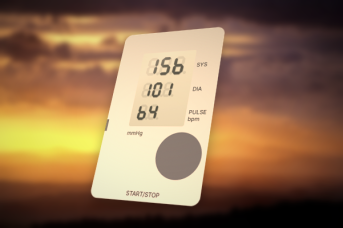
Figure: 64 bpm
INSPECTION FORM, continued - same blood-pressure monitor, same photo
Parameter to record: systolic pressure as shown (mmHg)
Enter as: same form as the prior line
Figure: 156 mmHg
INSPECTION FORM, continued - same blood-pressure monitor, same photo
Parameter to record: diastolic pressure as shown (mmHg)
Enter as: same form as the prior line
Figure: 101 mmHg
